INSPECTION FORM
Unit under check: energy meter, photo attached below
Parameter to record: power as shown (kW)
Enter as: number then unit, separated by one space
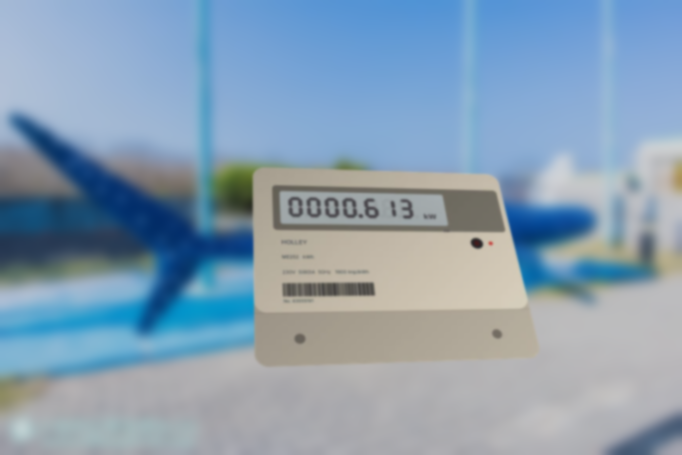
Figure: 0.613 kW
